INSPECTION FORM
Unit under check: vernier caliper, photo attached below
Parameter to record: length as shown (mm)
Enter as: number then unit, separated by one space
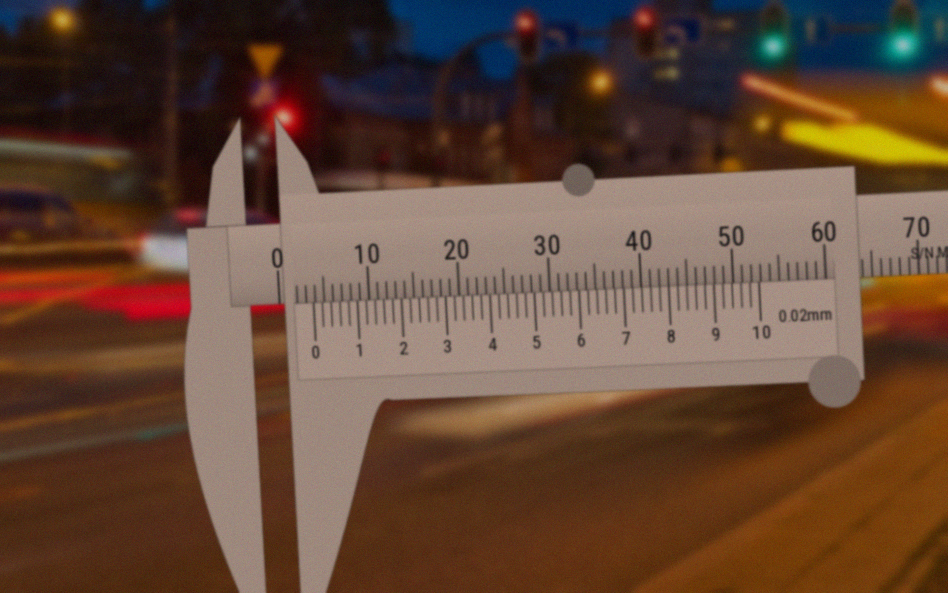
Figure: 3.8 mm
